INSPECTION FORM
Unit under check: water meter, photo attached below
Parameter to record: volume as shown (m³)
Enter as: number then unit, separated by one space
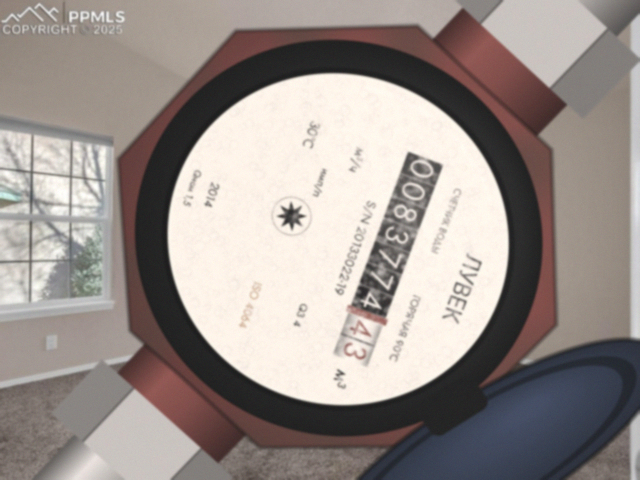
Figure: 83774.43 m³
